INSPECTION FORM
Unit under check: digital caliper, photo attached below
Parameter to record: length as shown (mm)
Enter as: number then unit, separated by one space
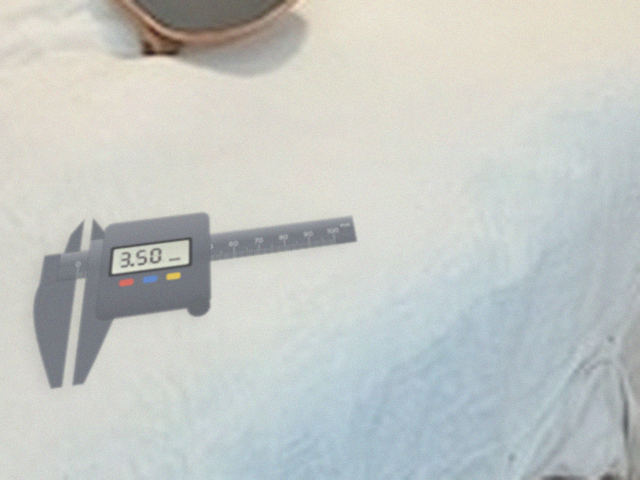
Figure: 3.50 mm
